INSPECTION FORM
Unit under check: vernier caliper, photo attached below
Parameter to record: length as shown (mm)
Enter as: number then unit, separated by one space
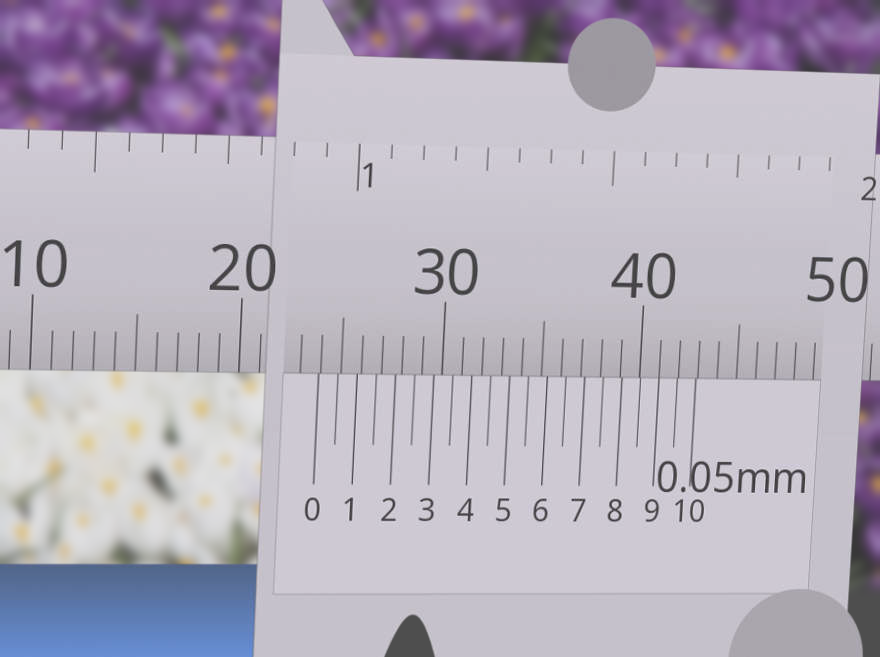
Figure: 23.9 mm
